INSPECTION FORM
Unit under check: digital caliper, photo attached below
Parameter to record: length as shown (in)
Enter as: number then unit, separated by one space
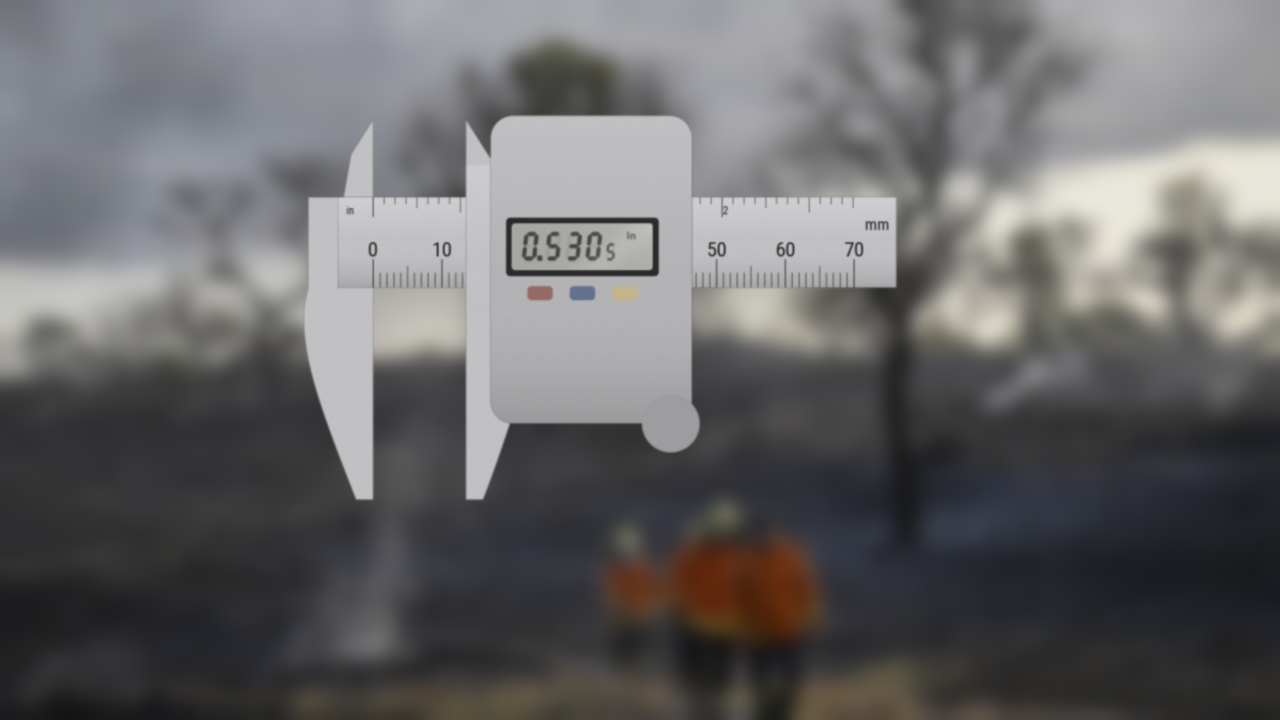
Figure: 0.5305 in
